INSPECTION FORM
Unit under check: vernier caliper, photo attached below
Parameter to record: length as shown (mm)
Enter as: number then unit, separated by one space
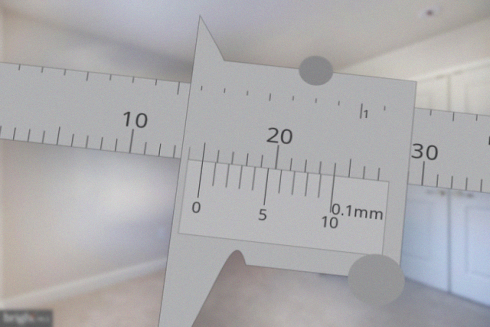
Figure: 15.0 mm
